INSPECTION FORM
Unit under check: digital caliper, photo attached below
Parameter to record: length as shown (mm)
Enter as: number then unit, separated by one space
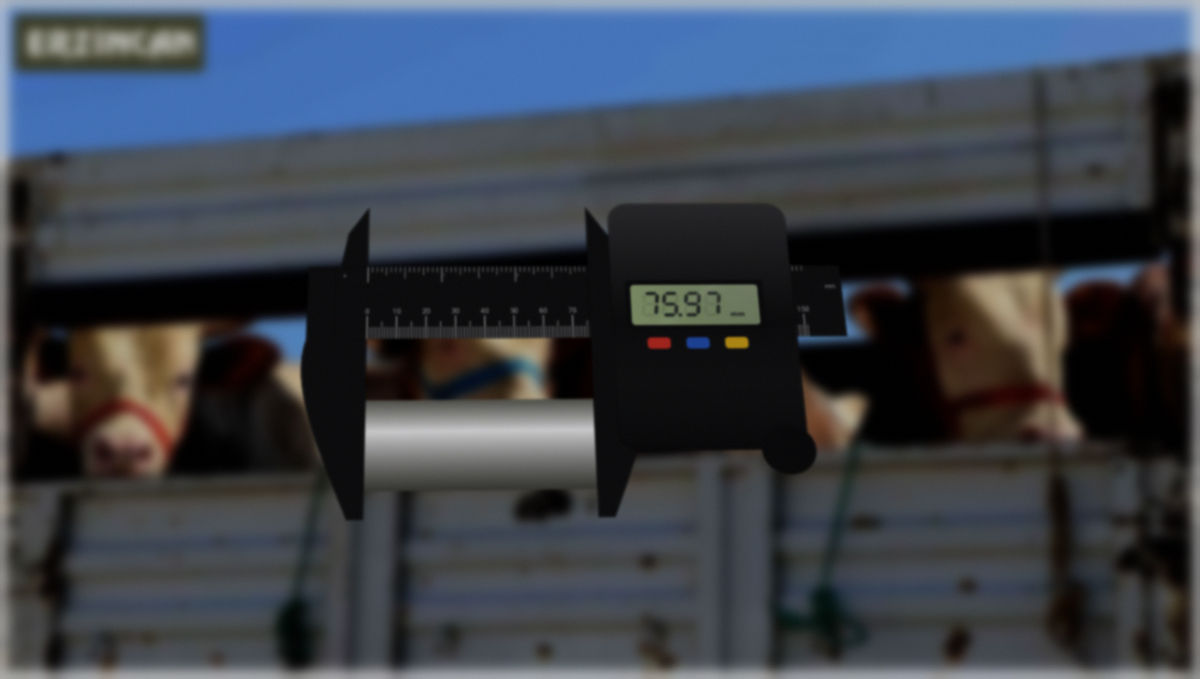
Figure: 75.97 mm
